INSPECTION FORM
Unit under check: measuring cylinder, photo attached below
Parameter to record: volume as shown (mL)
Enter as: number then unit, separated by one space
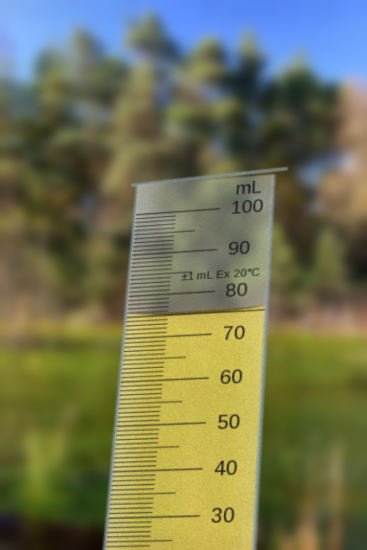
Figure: 75 mL
